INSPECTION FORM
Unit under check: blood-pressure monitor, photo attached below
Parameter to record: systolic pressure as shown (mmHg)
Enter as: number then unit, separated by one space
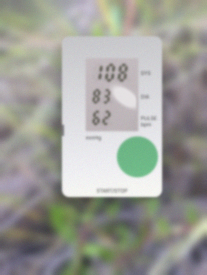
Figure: 108 mmHg
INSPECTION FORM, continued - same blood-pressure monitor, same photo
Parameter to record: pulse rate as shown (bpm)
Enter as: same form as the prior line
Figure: 62 bpm
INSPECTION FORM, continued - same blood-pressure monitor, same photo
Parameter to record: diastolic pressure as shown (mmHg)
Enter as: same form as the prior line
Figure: 83 mmHg
